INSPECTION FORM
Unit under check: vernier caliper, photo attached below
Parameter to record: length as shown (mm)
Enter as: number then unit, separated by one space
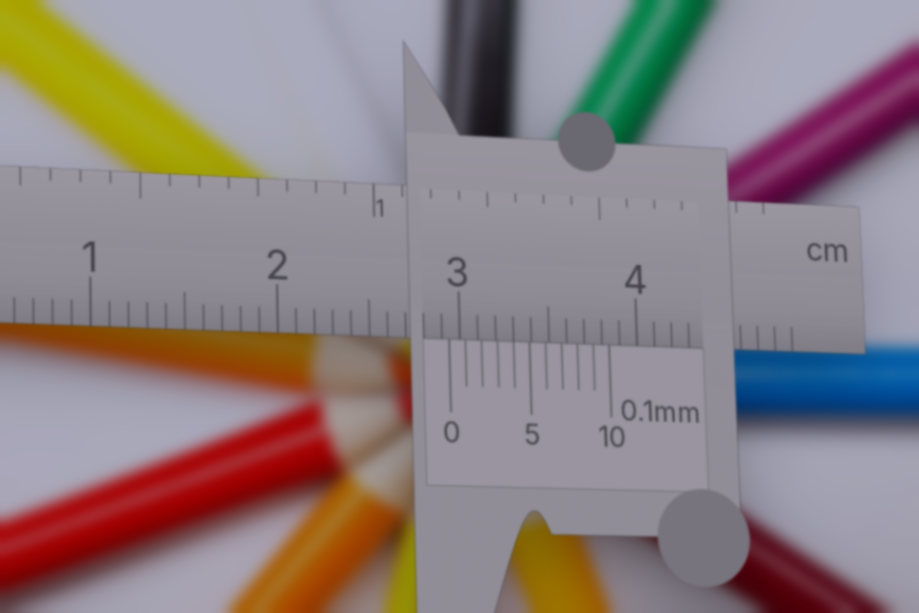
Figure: 29.4 mm
